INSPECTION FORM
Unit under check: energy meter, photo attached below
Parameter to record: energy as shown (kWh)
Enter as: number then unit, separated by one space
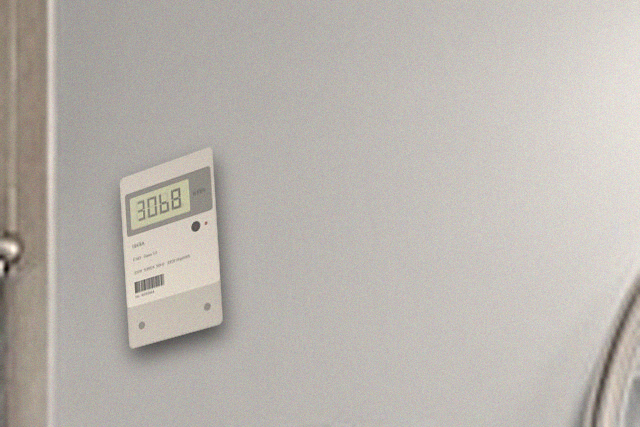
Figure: 3068 kWh
